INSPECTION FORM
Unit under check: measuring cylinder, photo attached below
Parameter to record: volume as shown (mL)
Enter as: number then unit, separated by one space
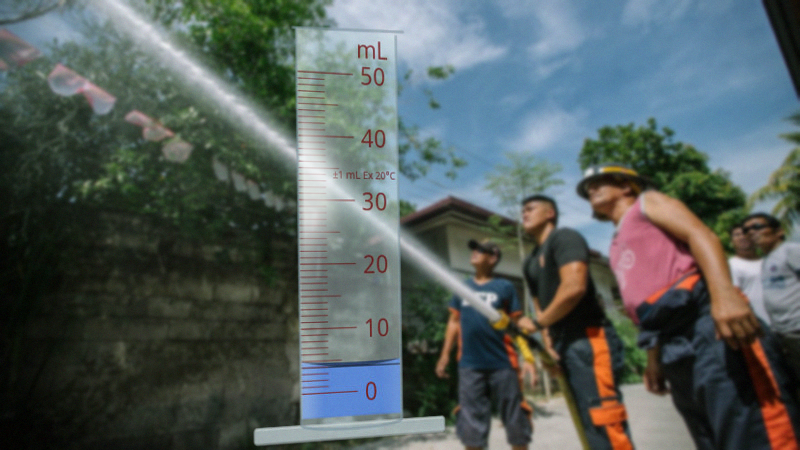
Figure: 4 mL
